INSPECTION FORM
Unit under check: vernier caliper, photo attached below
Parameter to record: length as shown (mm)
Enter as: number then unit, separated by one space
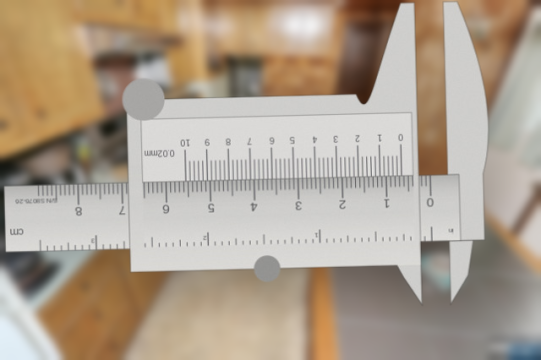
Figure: 6.5 mm
